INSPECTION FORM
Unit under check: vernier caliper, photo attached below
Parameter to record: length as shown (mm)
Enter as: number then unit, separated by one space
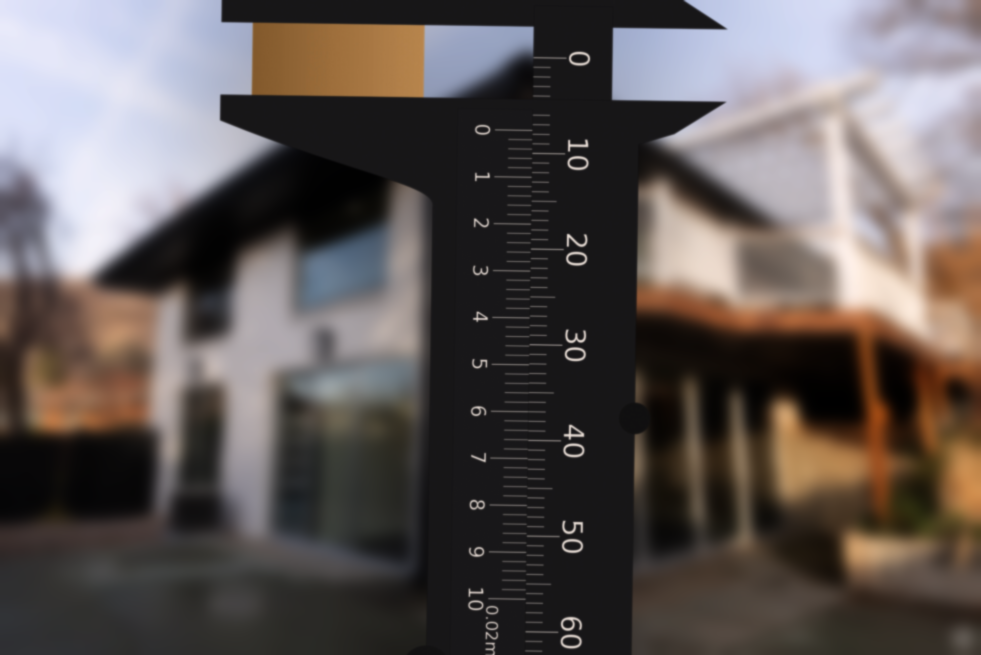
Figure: 7.6 mm
